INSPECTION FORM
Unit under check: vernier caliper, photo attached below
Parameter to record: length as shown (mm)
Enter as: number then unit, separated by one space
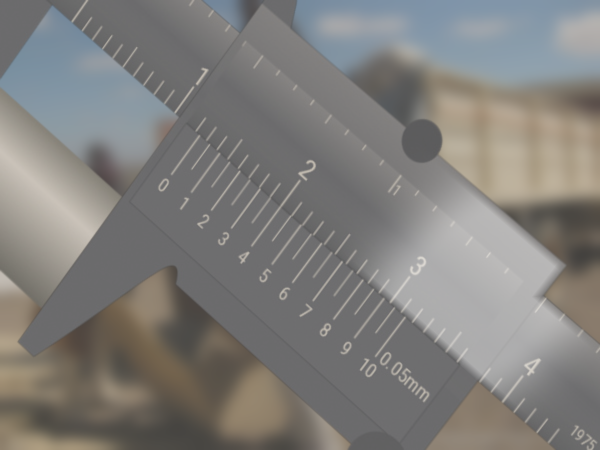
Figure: 12.4 mm
